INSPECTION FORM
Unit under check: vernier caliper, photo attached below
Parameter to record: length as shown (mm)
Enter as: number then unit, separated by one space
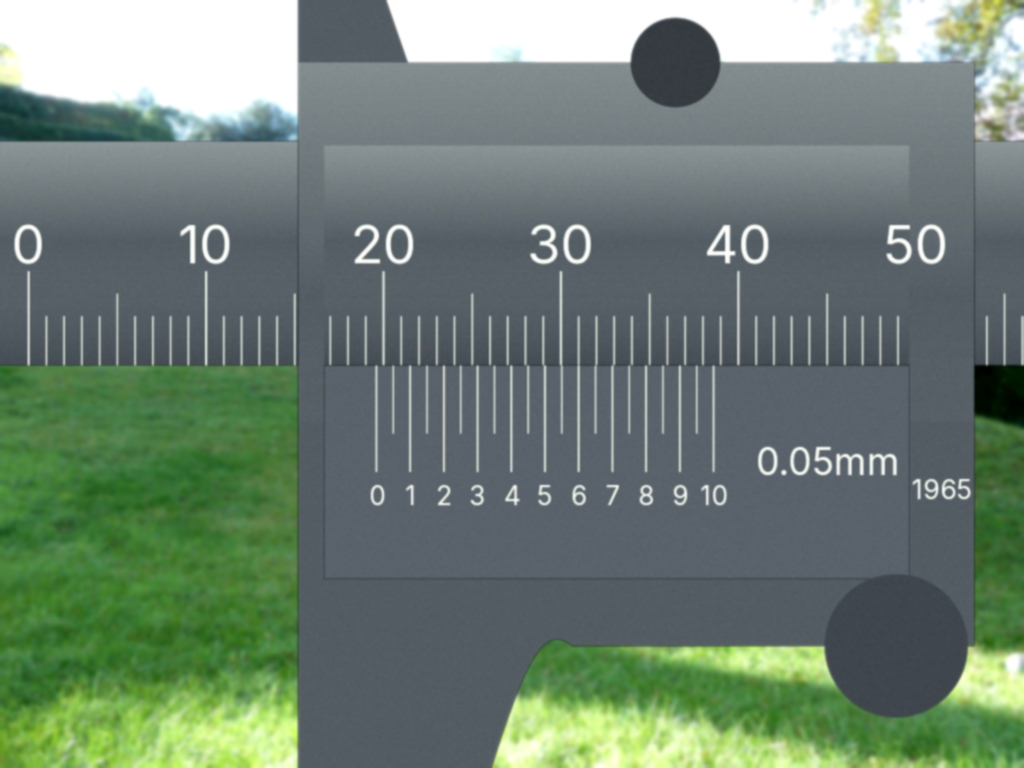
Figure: 19.6 mm
